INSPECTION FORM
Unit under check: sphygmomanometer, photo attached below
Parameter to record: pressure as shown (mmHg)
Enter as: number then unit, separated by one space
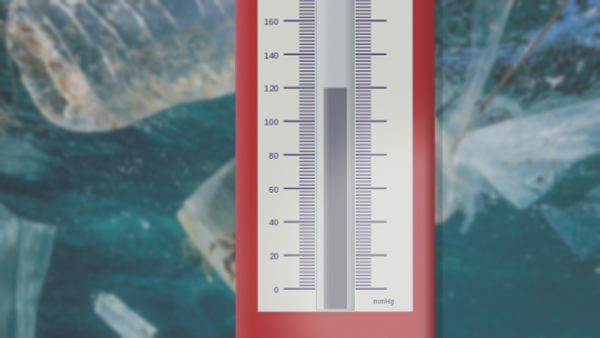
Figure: 120 mmHg
